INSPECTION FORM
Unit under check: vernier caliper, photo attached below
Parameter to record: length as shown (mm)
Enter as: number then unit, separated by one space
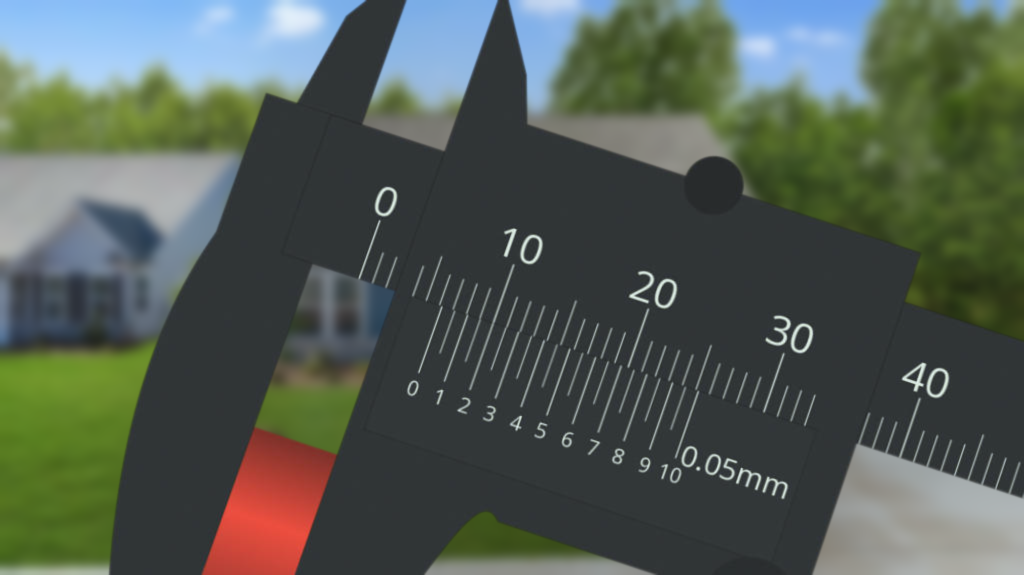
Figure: 6.2 mm
